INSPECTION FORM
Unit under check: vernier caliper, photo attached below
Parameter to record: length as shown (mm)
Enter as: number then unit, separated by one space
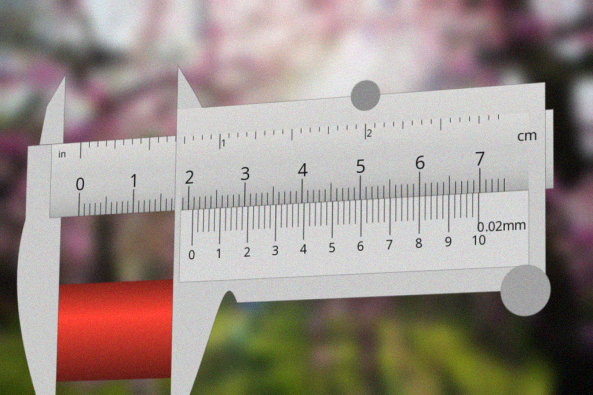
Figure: 20.8 mm
